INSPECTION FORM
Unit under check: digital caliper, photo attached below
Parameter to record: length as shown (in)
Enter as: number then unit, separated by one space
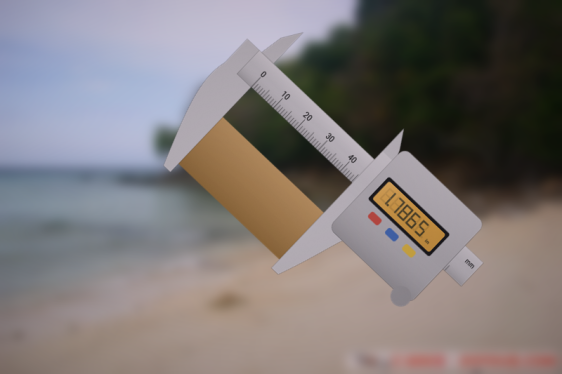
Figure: 1.7865 in
